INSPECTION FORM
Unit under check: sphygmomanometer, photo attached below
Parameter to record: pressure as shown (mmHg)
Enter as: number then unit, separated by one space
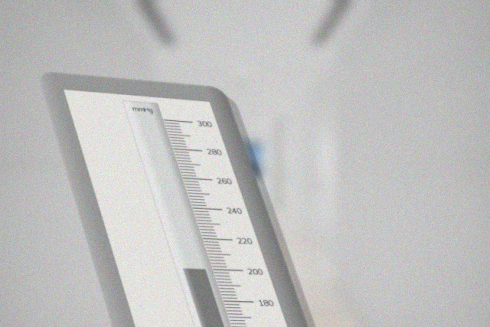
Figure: 200 mmHg
